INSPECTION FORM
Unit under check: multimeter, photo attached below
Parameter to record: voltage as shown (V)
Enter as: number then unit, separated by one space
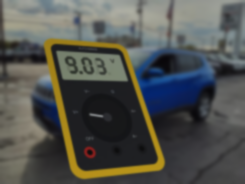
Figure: 9.03 V
